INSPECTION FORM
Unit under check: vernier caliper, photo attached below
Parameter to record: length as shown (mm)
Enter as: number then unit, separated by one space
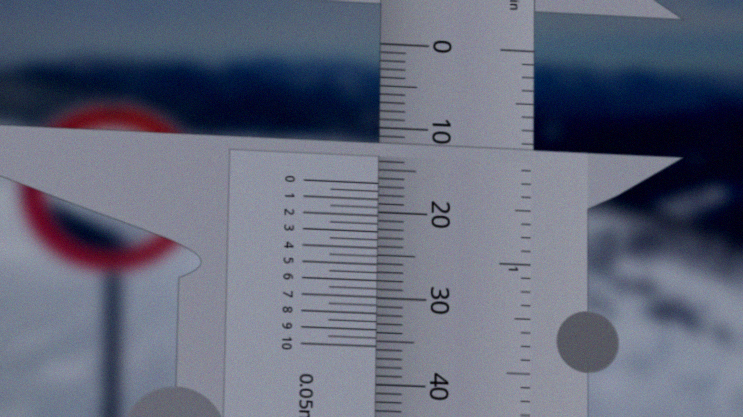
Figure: 16.6 mm
